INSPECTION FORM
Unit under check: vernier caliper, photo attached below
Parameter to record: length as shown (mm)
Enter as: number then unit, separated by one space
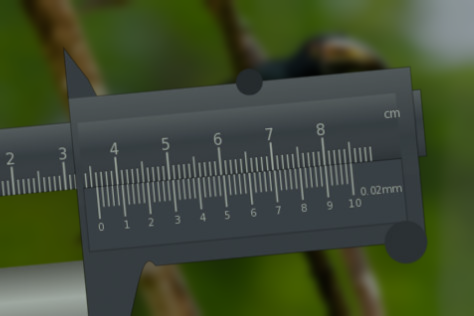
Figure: 36.0 mm
